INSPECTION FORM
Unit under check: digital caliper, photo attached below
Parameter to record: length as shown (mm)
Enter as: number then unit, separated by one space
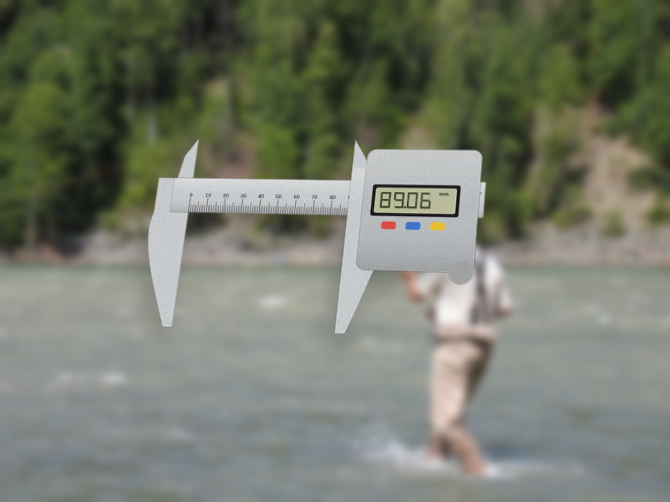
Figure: 89.06 mm
